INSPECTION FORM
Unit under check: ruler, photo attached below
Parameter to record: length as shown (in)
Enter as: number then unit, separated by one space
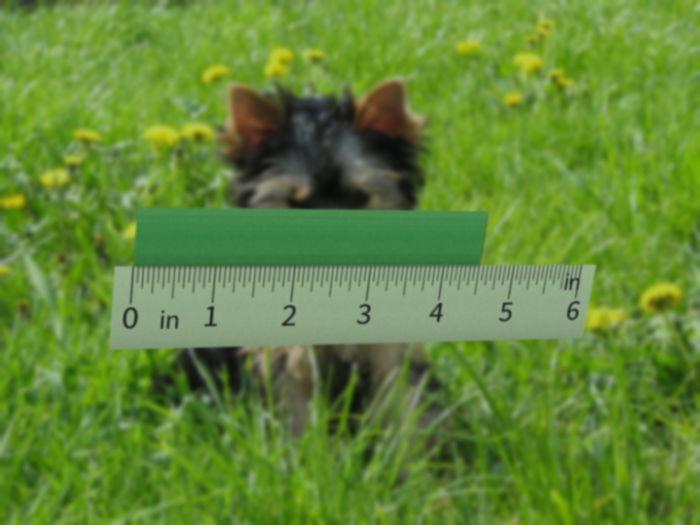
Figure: 4.5 in
